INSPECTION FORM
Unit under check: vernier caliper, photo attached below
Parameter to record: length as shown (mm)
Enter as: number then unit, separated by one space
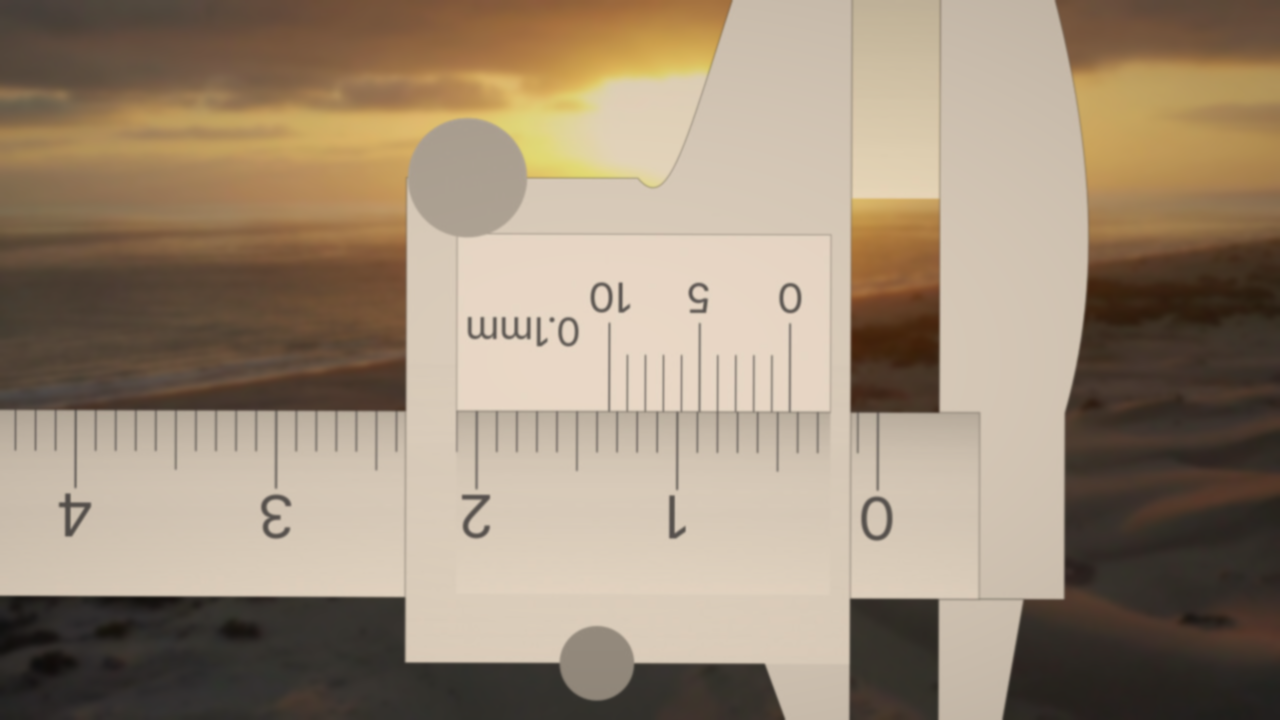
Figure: 4.4 mm
